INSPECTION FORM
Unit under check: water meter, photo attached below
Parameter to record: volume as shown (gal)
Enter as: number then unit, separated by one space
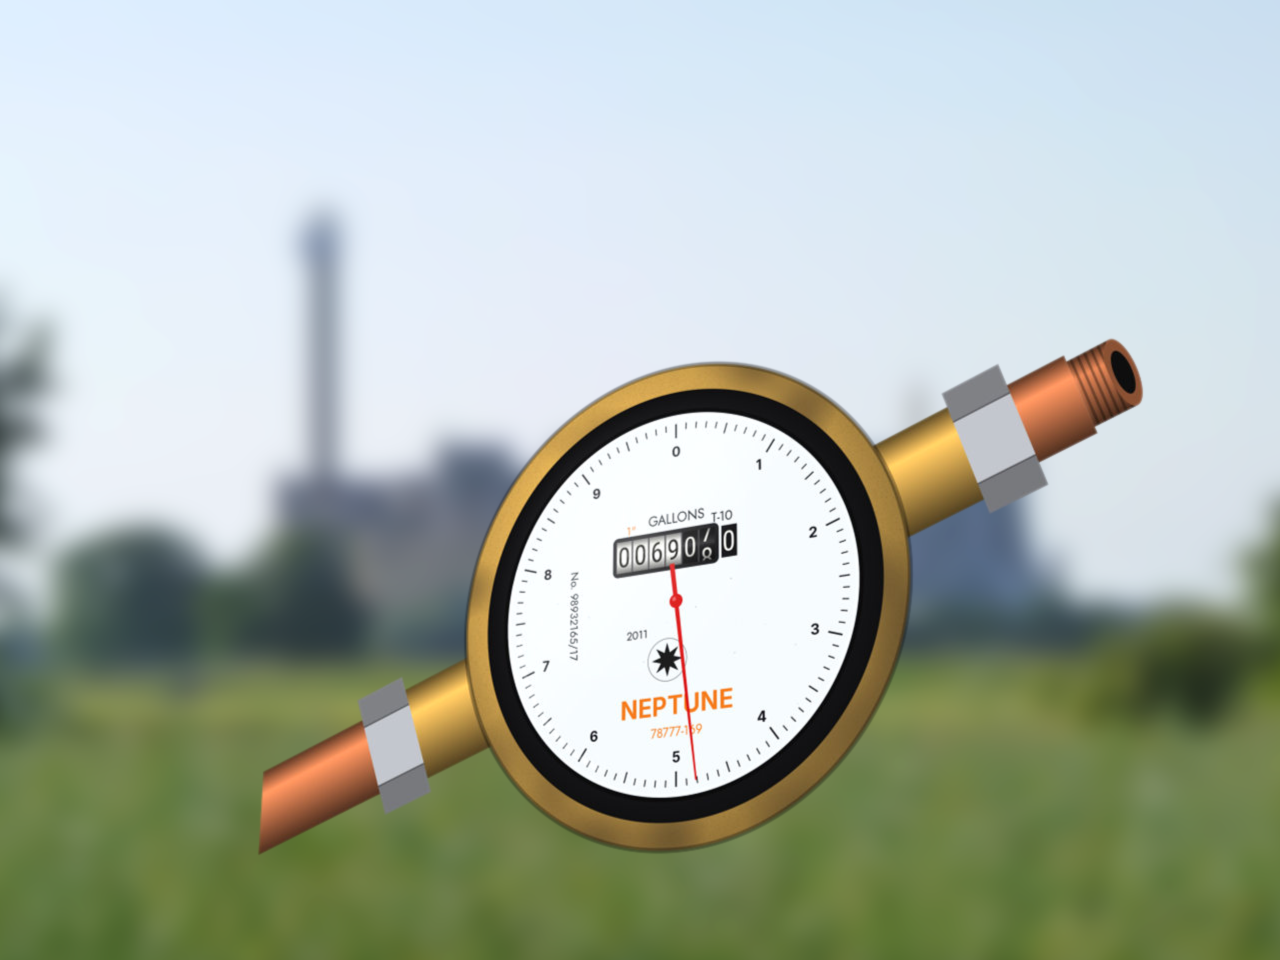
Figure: 69074.8 gal
